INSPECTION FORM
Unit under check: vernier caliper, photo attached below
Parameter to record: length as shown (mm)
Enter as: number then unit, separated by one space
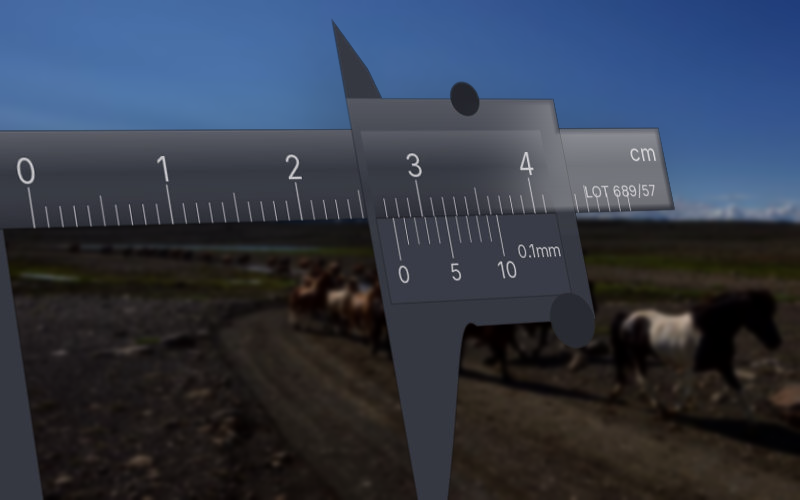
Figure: 27.5 mm
